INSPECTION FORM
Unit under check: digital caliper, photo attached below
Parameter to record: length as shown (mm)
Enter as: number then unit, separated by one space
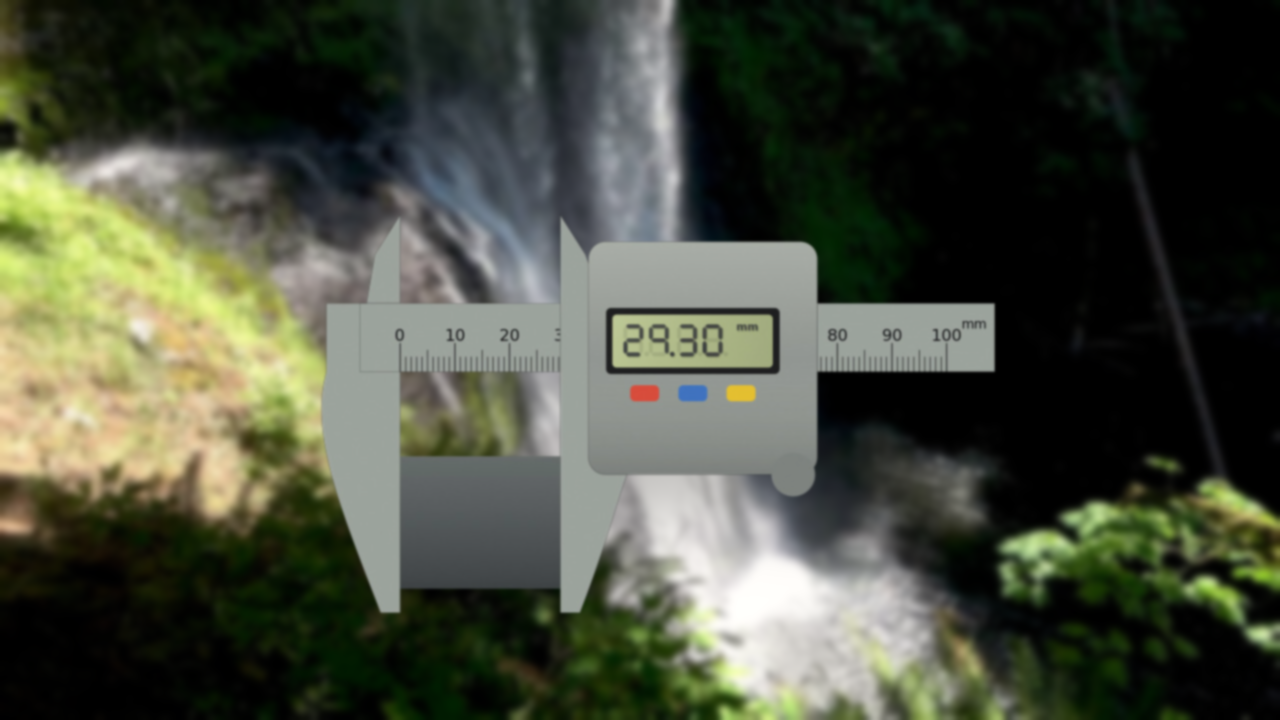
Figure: 29.30 mm
